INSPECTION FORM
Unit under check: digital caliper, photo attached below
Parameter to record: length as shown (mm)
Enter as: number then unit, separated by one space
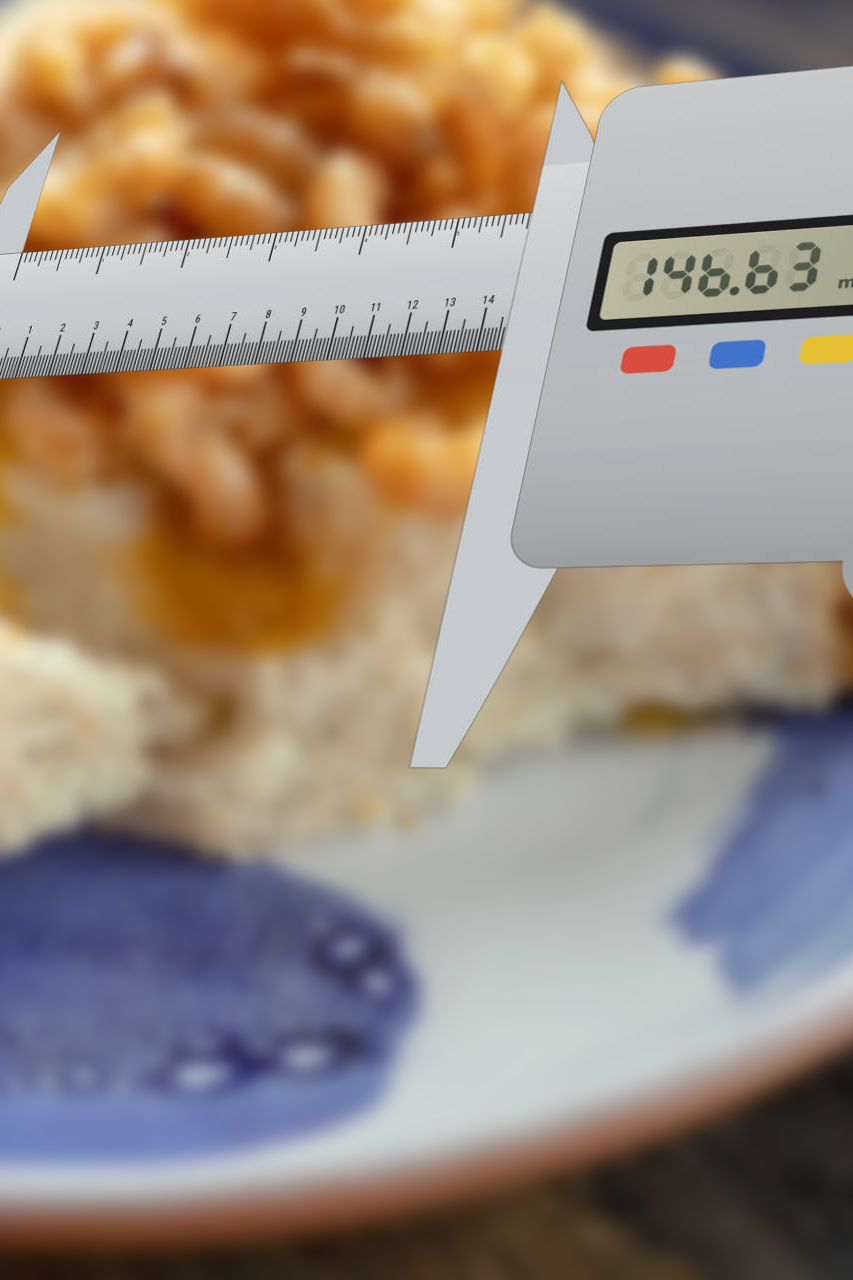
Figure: 146.63 mm
